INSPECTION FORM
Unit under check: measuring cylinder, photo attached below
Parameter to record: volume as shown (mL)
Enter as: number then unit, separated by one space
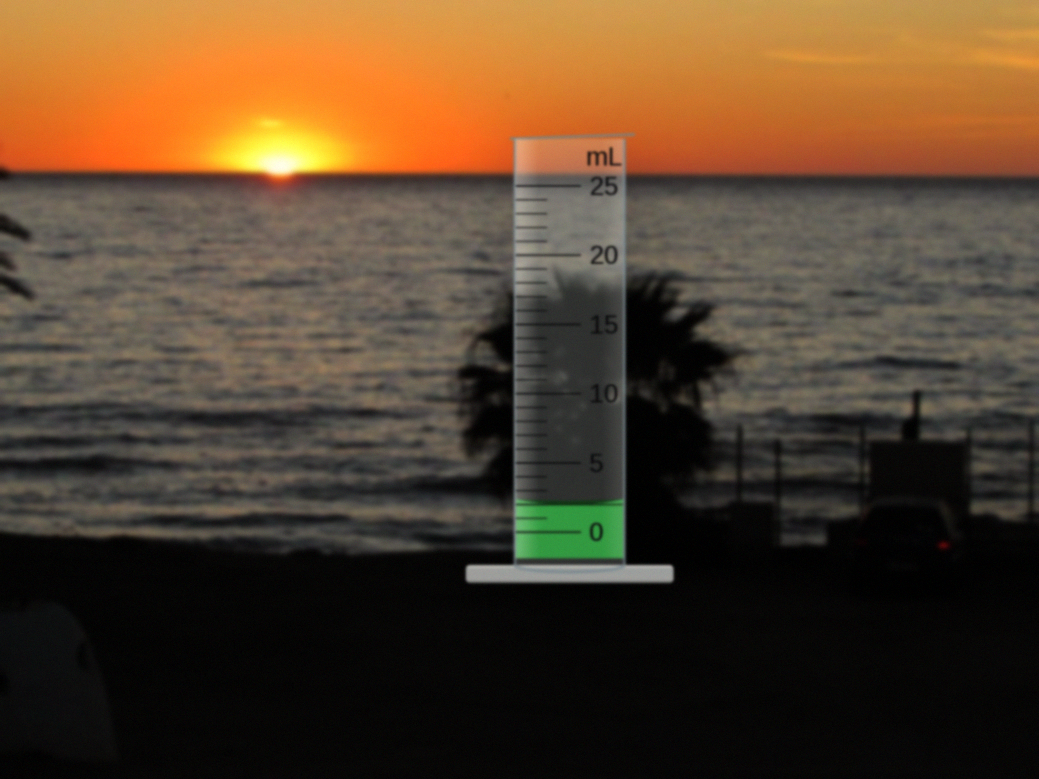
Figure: 2 mL
